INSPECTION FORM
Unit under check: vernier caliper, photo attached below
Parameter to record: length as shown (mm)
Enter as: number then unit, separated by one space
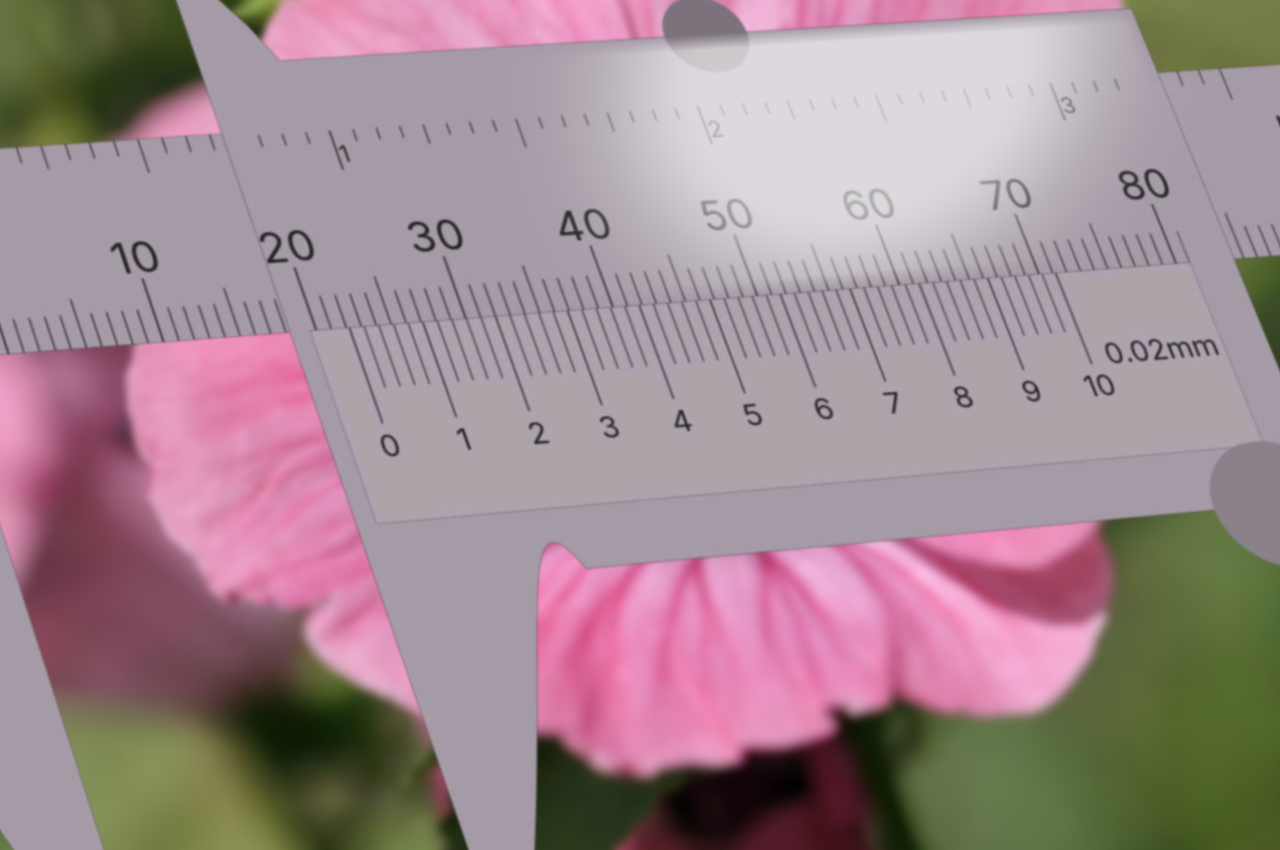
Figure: 22.2 mm
